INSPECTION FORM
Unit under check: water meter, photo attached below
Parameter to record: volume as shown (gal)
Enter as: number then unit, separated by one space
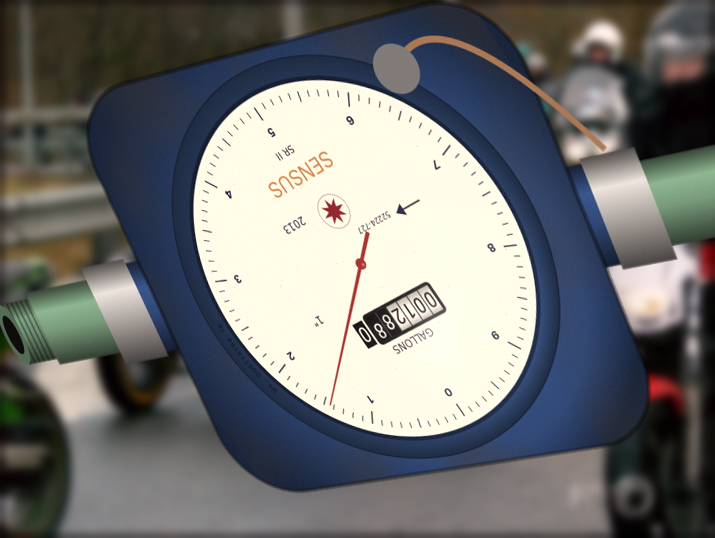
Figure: 12881.4 gal
